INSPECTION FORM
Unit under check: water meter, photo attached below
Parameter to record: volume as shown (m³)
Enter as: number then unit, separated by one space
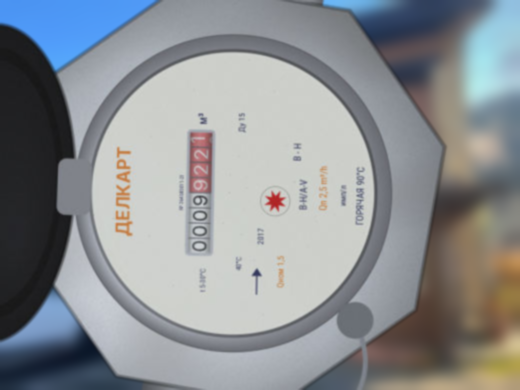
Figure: 9.9221 m³
